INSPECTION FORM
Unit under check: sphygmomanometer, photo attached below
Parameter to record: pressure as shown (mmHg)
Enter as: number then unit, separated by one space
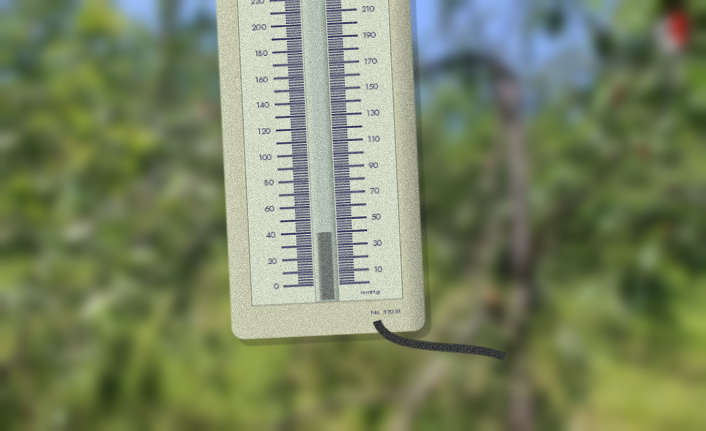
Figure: 40 mmHg
